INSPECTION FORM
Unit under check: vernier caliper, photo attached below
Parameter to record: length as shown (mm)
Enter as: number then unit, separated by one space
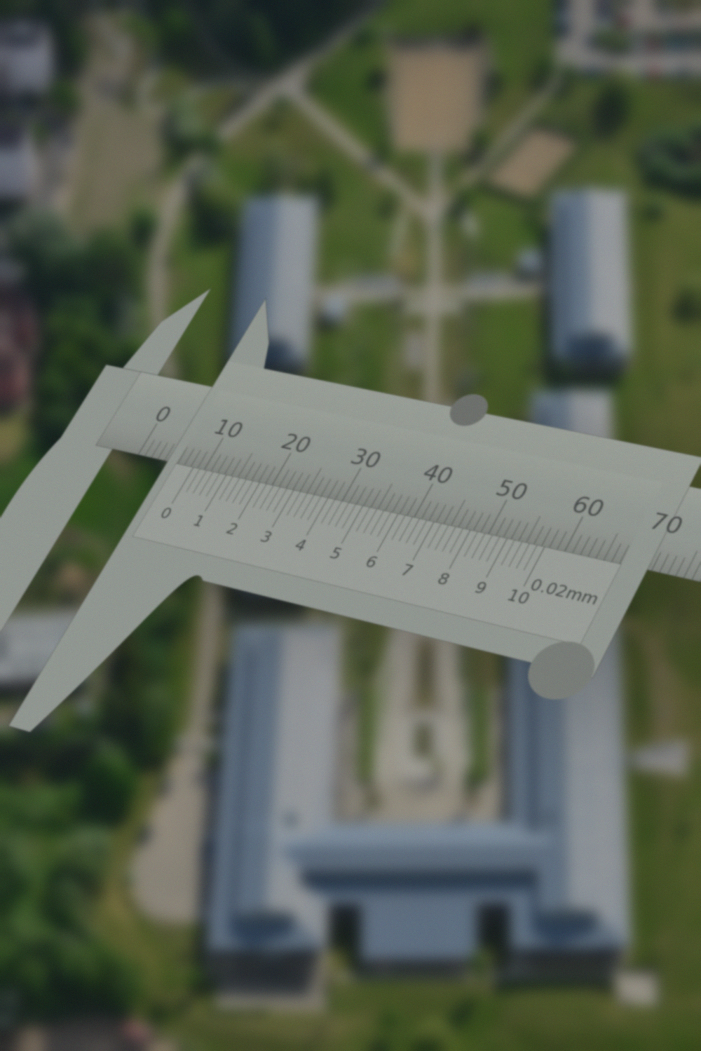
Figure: 8.4 mm
